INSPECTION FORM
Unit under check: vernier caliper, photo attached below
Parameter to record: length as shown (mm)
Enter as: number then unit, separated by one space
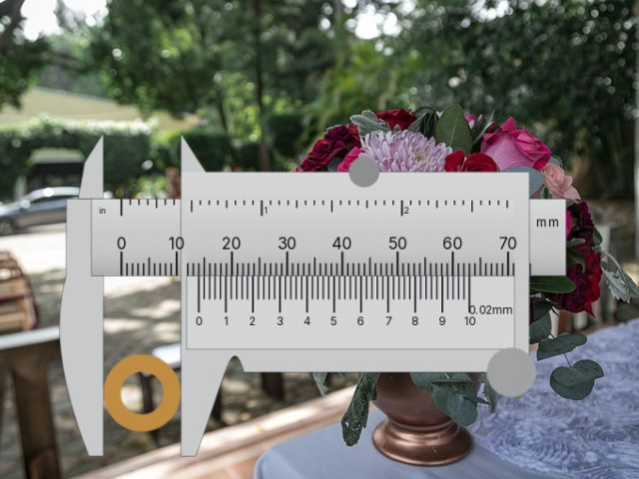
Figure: 14.0 mm
